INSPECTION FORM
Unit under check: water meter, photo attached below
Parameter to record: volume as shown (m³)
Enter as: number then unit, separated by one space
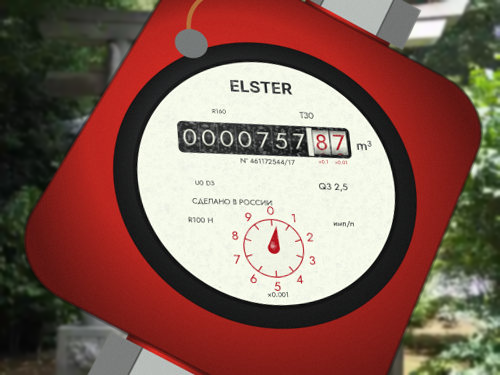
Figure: 757.870 m³
